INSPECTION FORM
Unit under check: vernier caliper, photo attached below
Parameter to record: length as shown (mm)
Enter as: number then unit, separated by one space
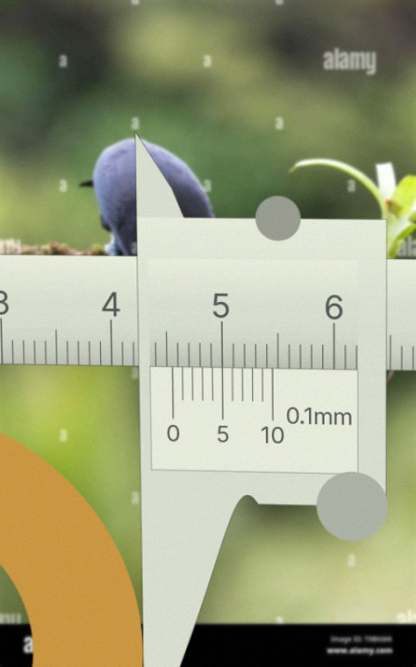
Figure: 45.5 mm
